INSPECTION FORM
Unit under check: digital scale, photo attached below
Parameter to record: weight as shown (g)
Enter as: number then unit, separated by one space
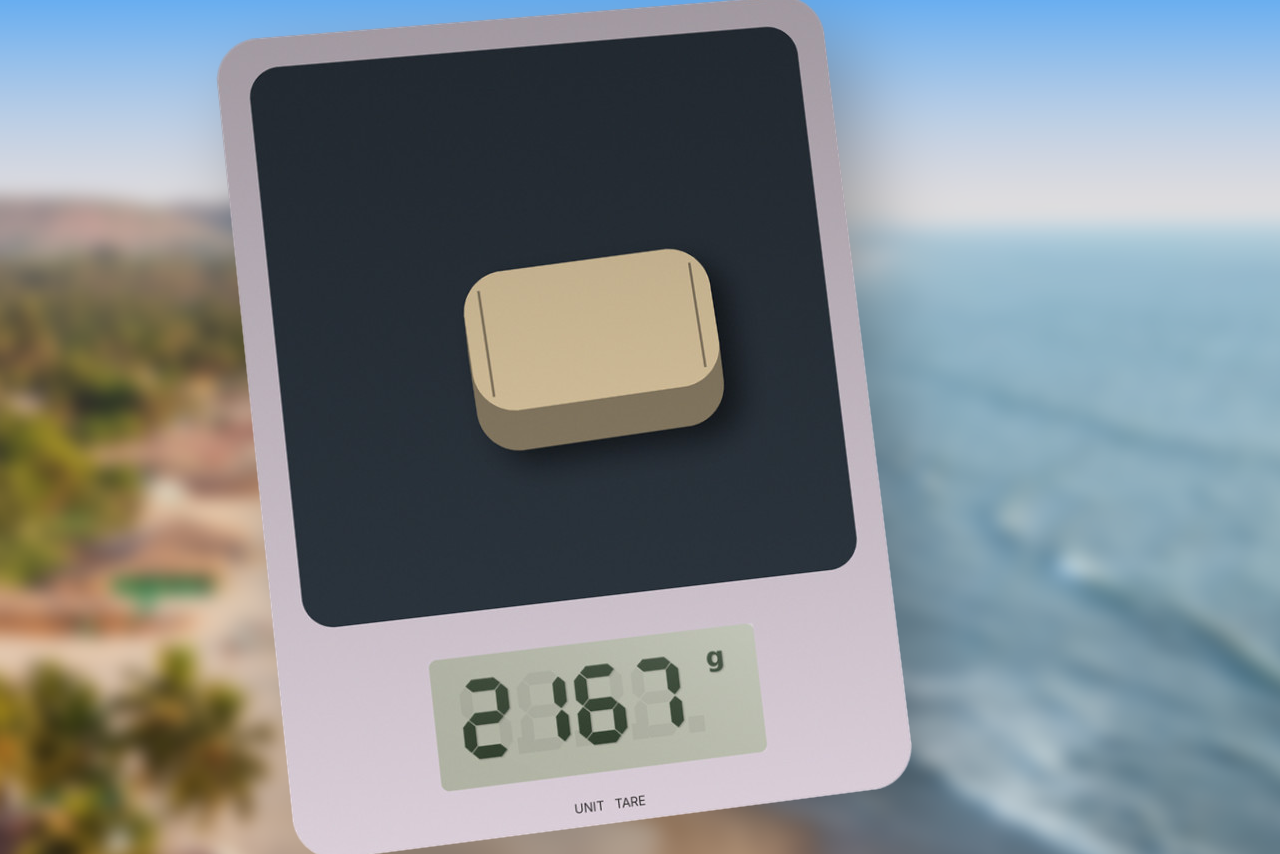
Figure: 2167 g
